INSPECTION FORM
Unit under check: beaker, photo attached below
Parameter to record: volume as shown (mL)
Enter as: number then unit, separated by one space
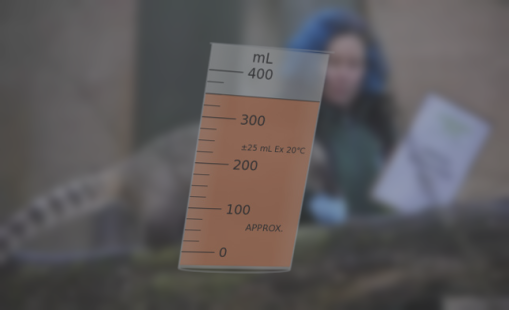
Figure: 350 mL
